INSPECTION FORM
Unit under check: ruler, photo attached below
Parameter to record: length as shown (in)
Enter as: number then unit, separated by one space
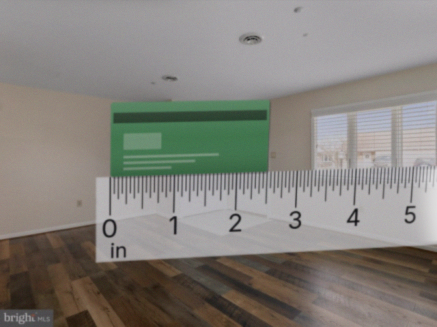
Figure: 2.5 in
